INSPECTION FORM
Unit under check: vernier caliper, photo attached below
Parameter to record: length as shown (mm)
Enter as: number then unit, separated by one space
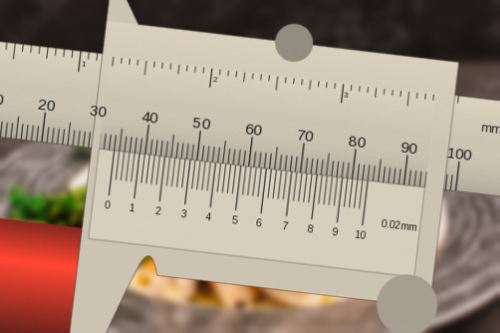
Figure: 34.0 mm
